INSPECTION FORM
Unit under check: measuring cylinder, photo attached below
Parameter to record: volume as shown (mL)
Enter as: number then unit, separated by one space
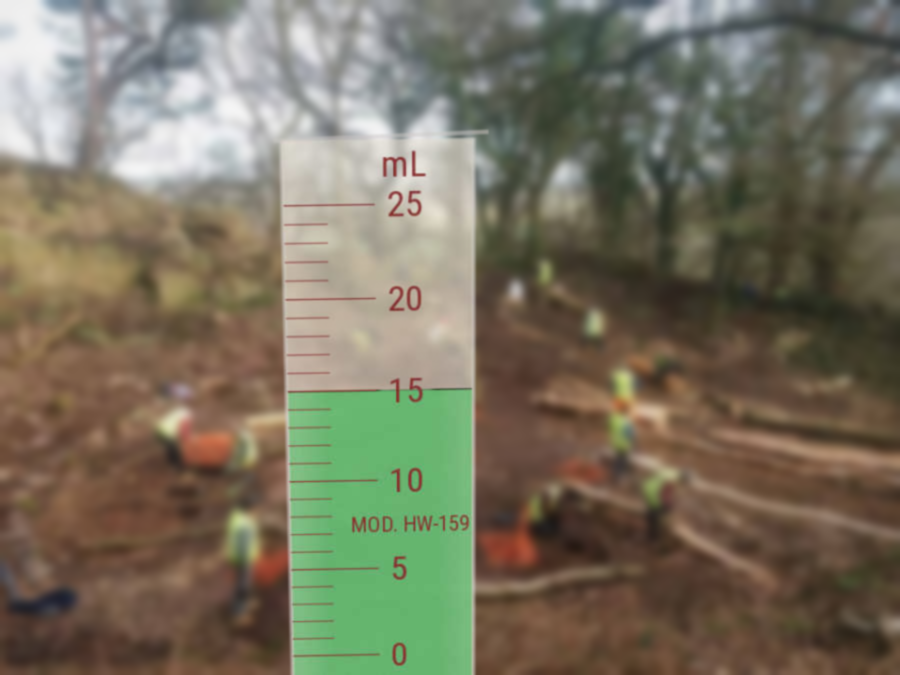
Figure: 15 mL
